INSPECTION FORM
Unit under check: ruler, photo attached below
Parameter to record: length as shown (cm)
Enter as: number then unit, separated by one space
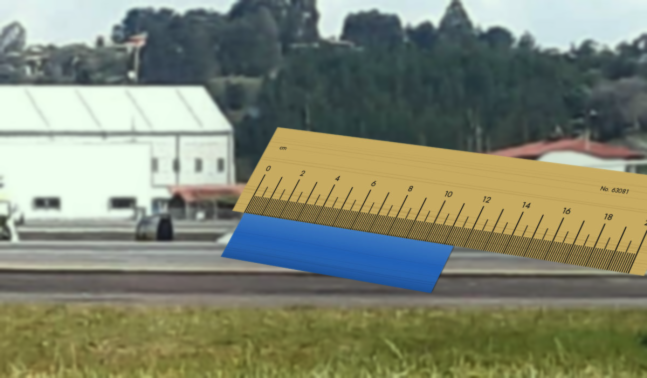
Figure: 11.5 cm
